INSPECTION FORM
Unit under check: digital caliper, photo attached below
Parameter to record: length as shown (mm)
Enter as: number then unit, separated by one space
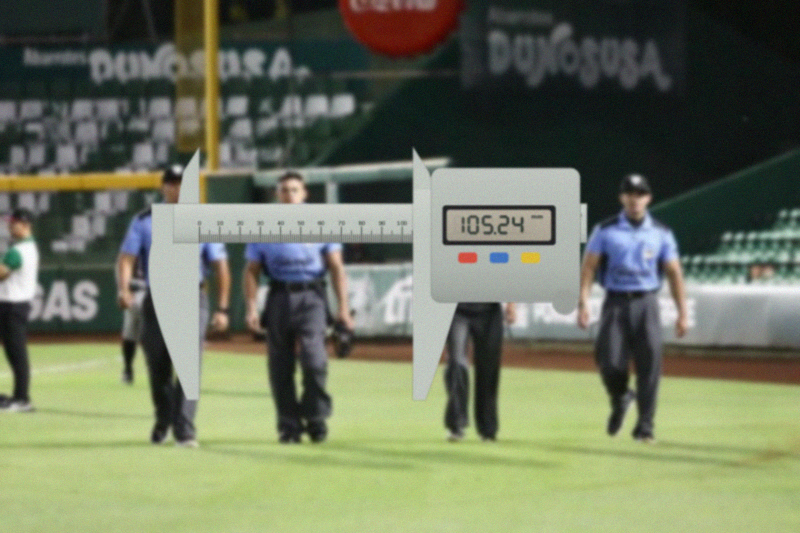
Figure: 105.24 mm
